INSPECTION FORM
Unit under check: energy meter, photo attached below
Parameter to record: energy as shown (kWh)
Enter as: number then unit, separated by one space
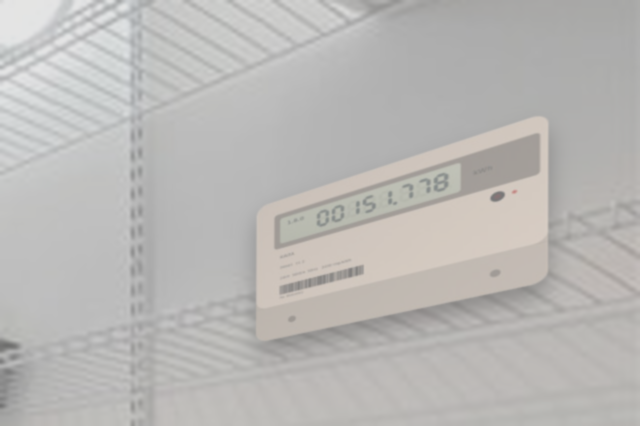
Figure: 151.778 kWh
